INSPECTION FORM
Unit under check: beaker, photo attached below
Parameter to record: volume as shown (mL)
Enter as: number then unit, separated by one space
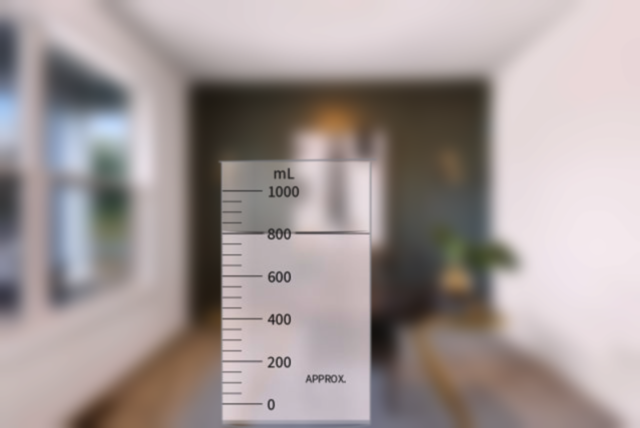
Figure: 800 mL
